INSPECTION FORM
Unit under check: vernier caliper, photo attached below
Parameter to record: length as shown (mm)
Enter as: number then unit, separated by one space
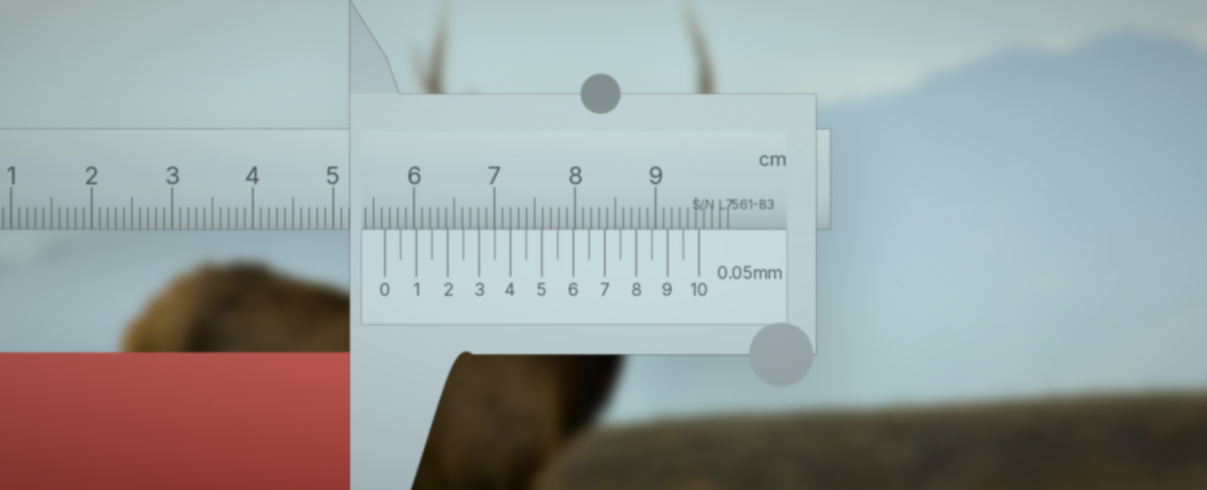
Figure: 56.4 mm
